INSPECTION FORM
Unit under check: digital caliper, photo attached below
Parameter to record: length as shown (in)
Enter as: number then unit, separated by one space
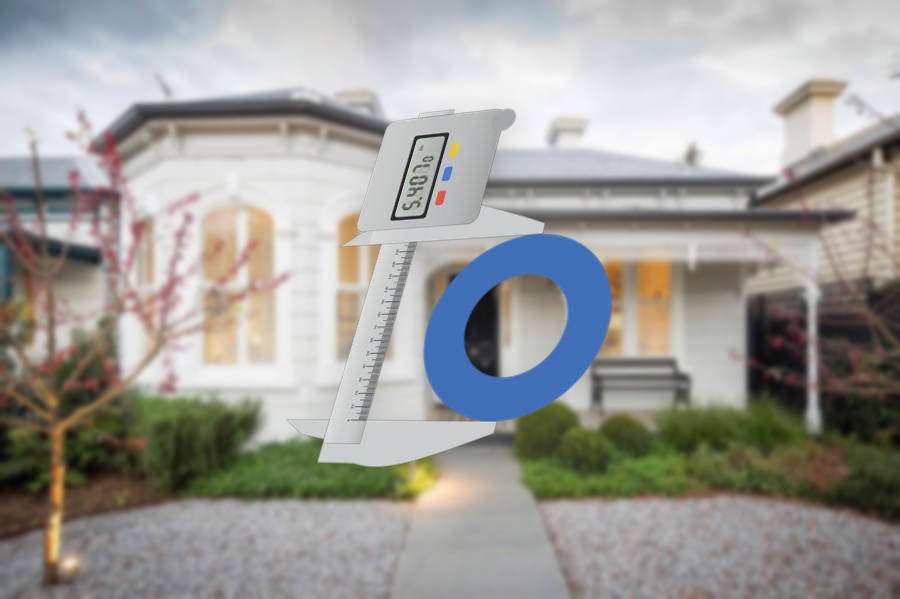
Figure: 5.4070 in
